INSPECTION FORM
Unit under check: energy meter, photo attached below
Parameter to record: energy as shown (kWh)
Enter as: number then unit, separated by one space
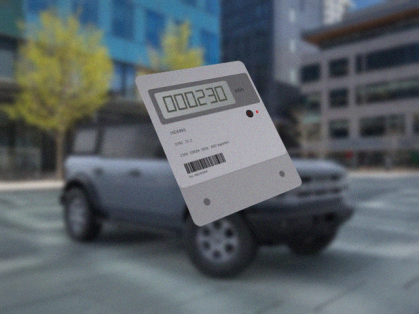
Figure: 230 kWh
